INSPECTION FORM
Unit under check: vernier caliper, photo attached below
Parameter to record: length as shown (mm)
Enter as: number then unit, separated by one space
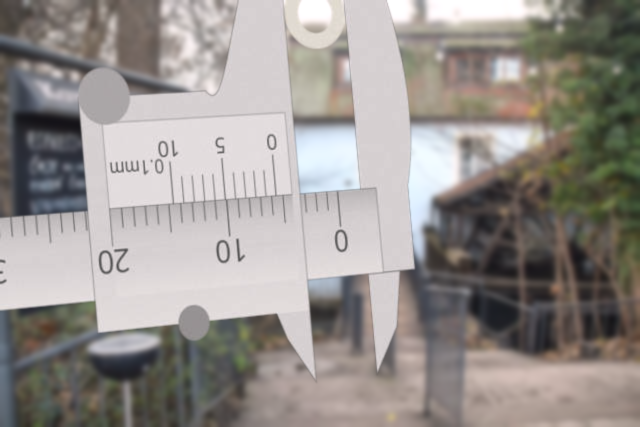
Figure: 5.6 mm
